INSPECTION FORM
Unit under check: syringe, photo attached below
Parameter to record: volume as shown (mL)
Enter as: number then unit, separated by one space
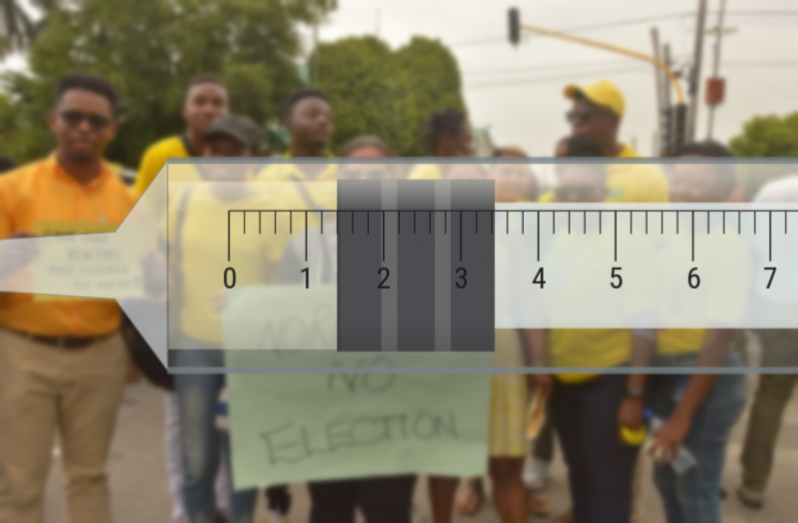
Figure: 1.4 mL
